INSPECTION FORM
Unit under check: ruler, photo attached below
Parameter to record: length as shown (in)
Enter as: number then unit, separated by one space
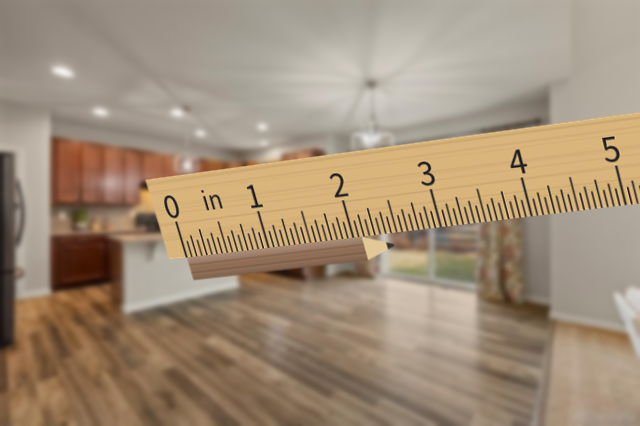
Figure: 2.4375 in
